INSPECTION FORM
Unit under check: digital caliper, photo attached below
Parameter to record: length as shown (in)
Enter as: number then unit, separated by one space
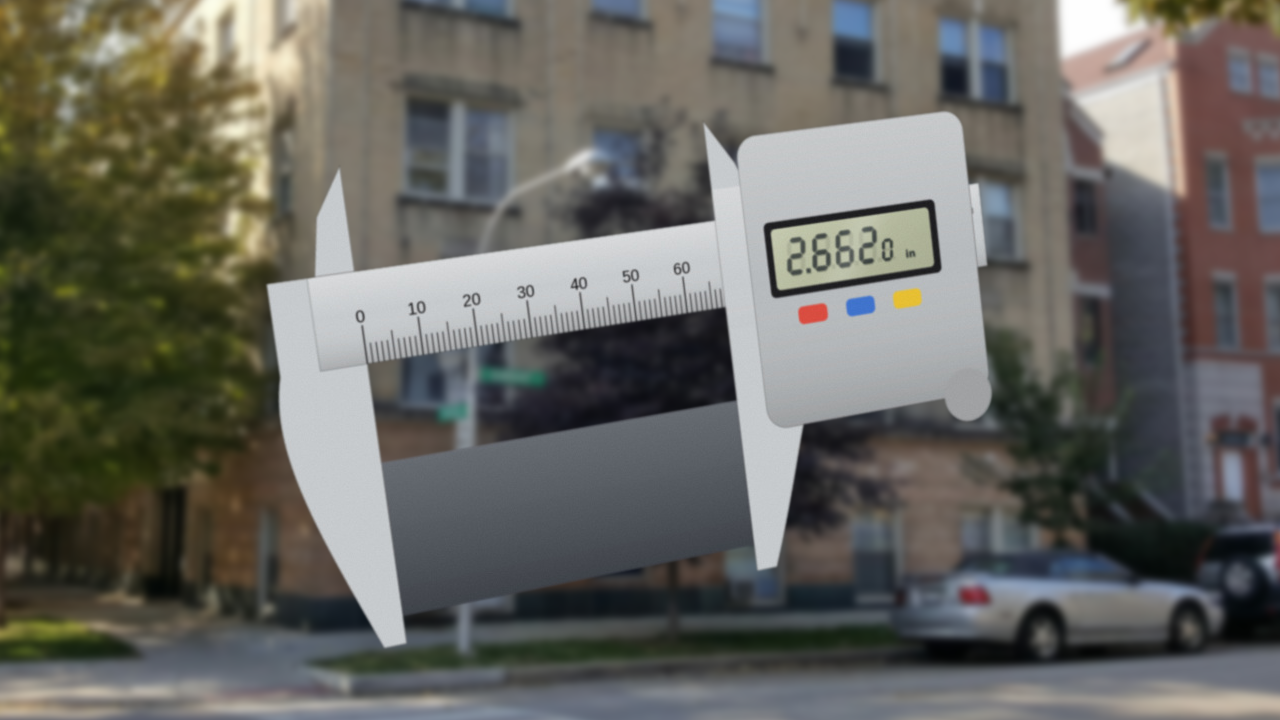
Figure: 2.6620 in
